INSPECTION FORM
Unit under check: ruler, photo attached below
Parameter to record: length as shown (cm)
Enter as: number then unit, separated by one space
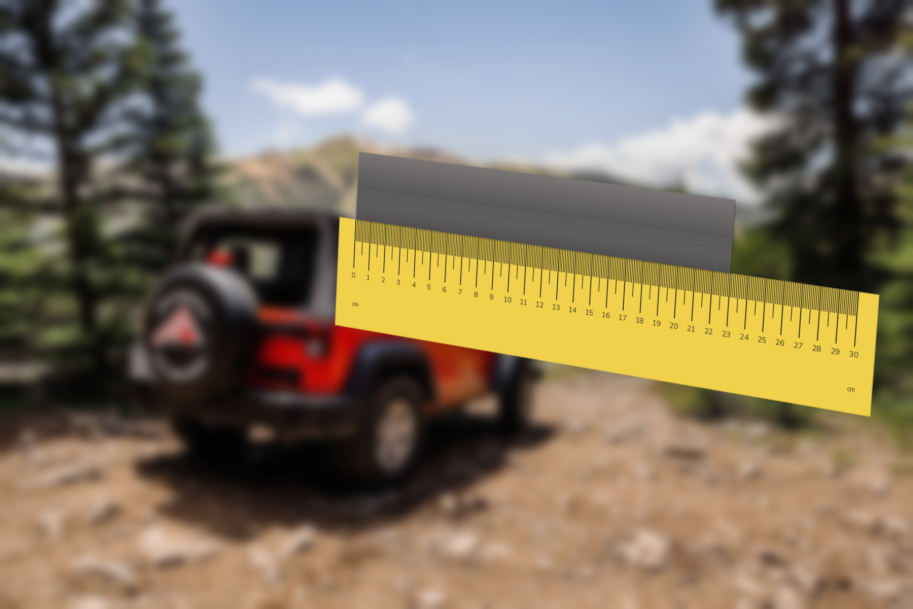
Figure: 23 cm
